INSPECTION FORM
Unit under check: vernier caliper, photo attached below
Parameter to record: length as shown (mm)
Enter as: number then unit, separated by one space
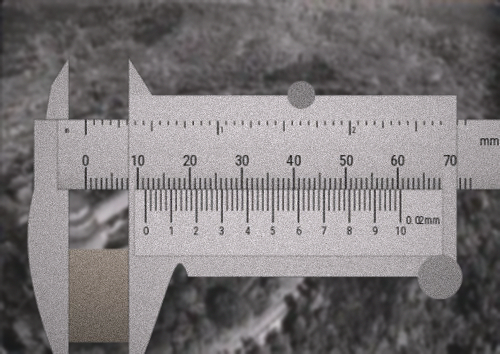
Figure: 11.5 mm
